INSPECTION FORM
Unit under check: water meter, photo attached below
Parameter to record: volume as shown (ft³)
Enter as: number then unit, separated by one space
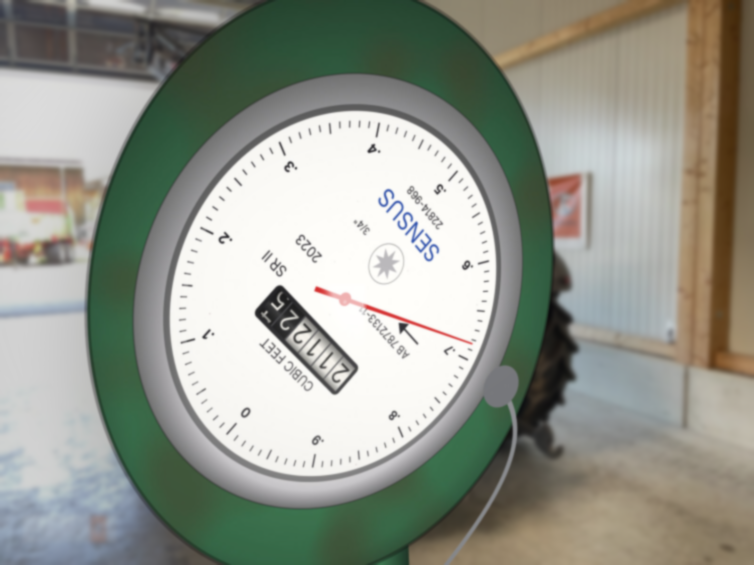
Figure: 211224.68 ft³
